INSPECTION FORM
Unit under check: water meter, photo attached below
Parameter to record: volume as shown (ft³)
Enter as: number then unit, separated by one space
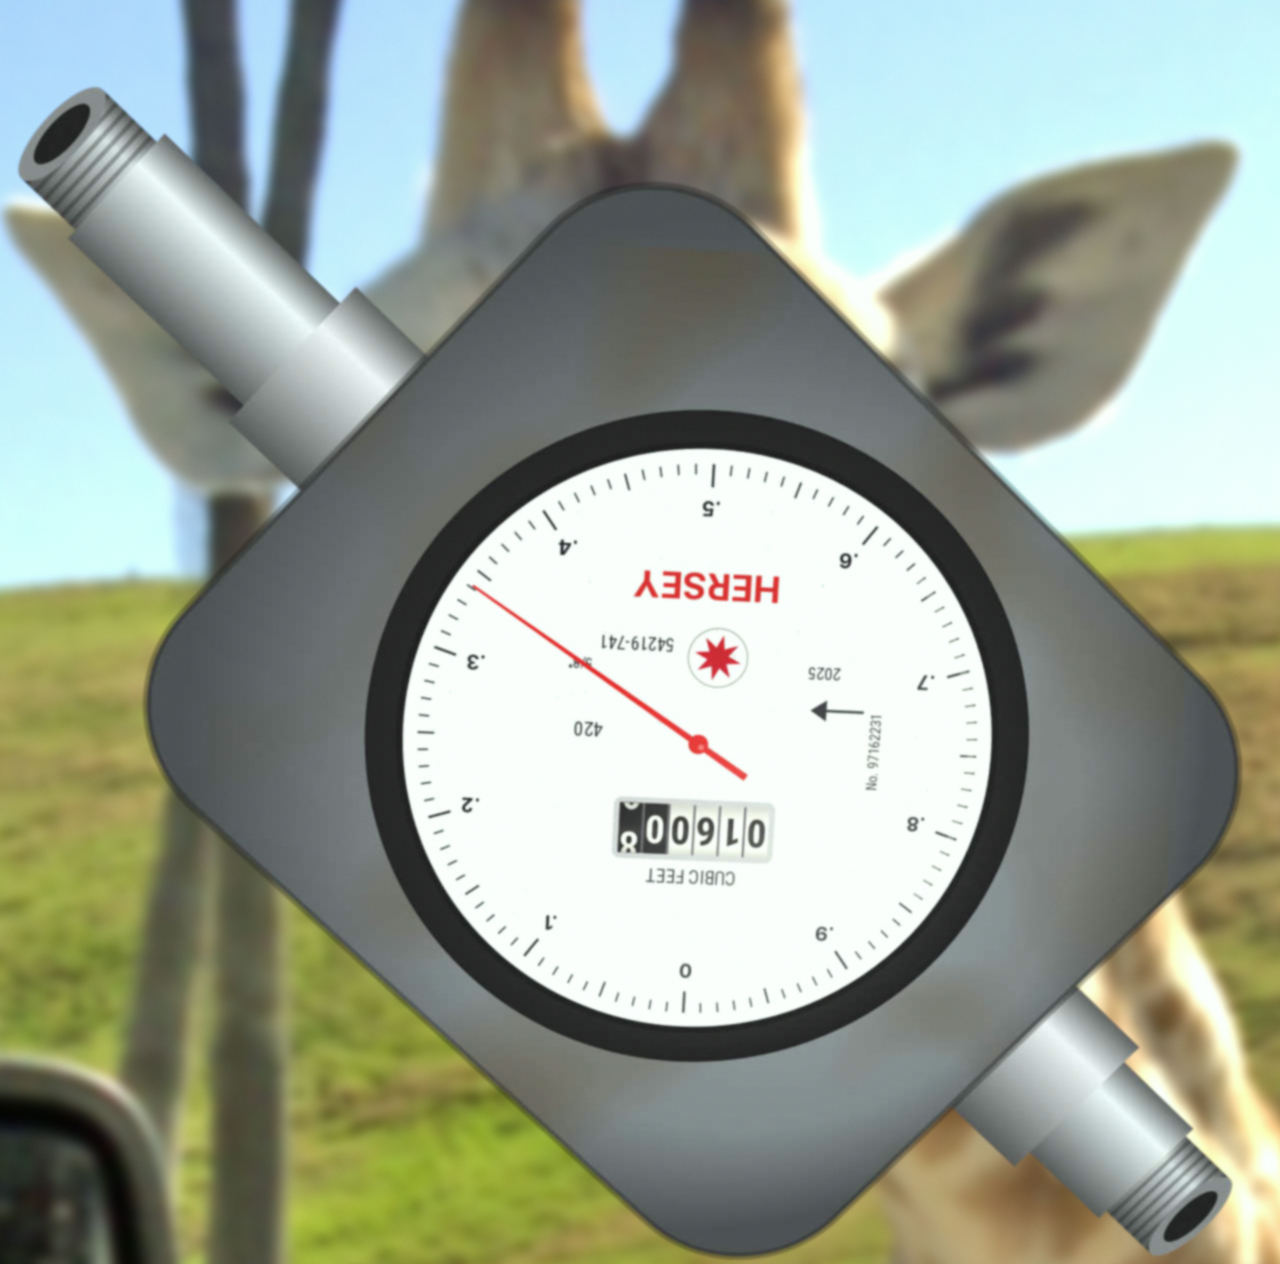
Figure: 16008.34 ft³
